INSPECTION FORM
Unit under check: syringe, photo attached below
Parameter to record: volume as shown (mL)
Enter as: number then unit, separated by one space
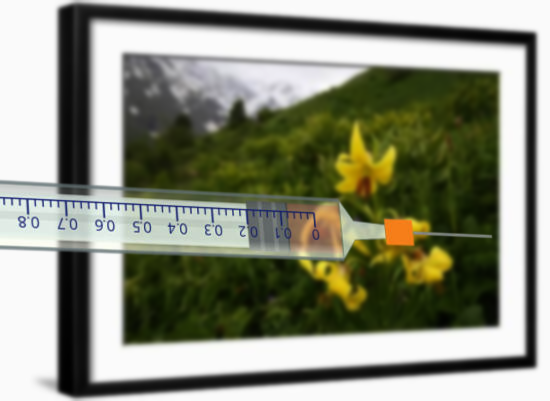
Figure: 0.08 mL
